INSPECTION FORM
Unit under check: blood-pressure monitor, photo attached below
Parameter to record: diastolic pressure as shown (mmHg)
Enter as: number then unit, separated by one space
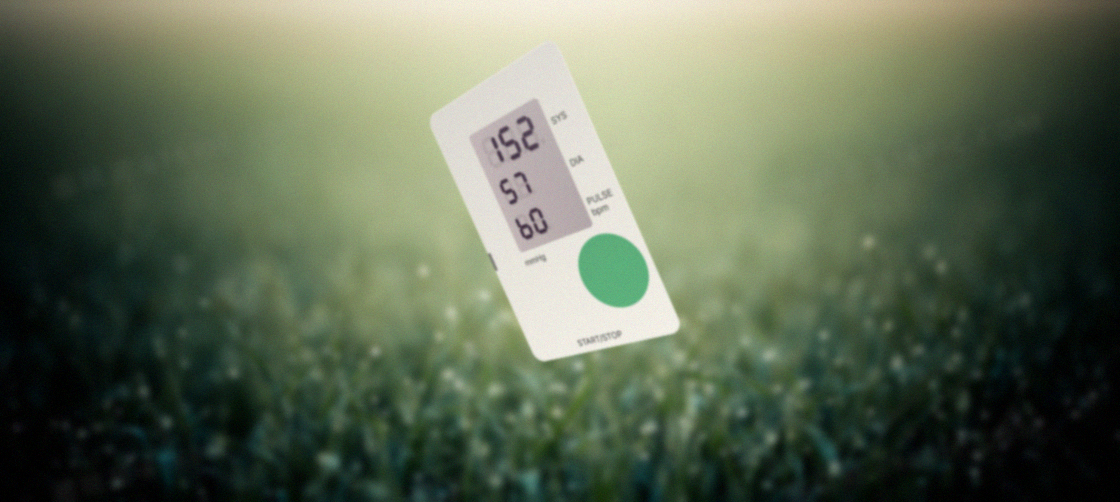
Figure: 57 mmHg
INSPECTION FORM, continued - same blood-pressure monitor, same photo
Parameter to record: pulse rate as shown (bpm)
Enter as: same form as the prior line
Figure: 60 bpm
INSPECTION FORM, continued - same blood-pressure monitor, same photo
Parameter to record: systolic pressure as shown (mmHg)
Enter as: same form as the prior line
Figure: 152 mmHg
